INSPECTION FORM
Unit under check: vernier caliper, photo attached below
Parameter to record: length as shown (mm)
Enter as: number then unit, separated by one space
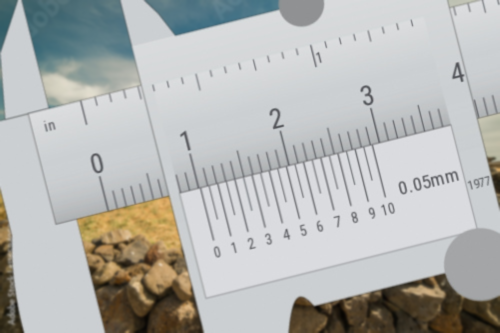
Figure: 10.2 mm
